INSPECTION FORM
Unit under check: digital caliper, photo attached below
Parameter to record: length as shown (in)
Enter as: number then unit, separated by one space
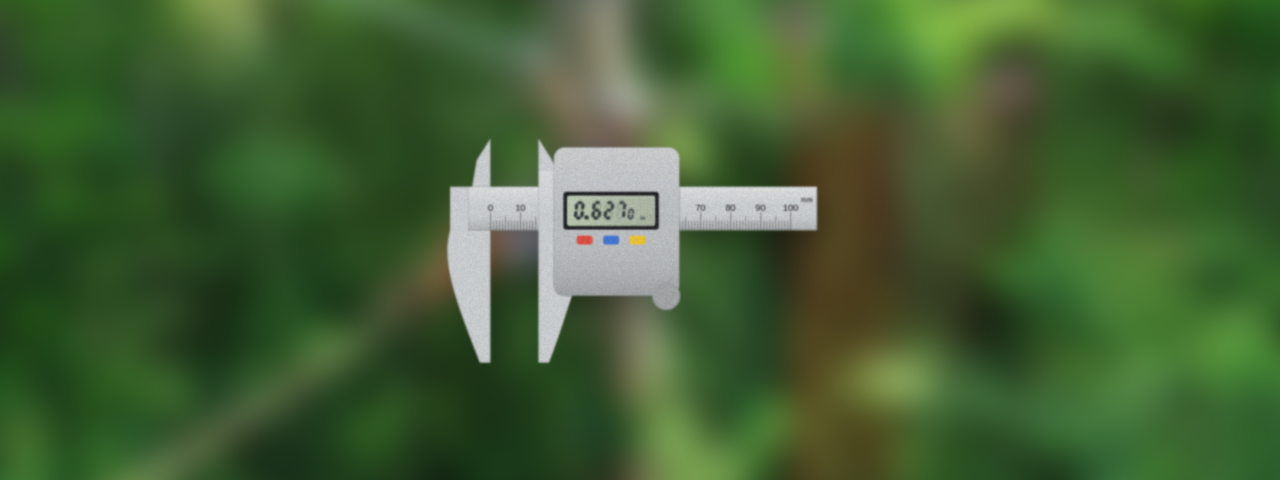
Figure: 0.6270 in
